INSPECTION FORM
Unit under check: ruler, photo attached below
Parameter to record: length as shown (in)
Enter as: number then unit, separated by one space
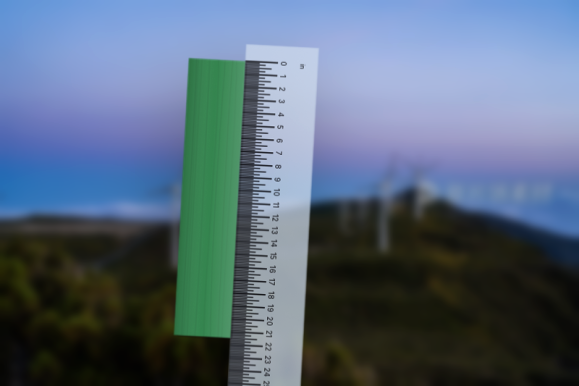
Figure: 21.5 in
